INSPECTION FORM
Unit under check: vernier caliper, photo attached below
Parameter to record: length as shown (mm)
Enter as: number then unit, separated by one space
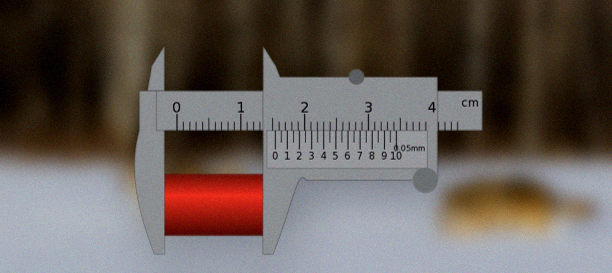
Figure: 15.4 mm
